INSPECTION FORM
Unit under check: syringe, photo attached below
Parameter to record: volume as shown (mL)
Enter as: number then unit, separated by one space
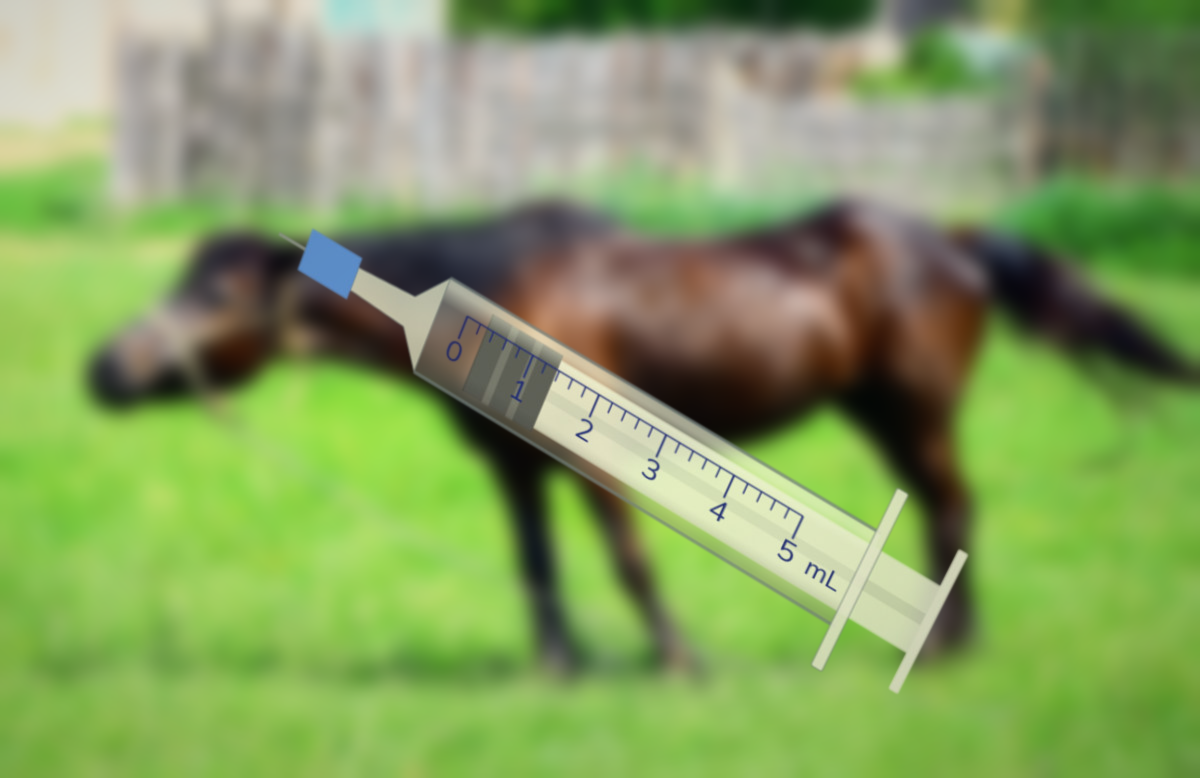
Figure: 0.3 mL
